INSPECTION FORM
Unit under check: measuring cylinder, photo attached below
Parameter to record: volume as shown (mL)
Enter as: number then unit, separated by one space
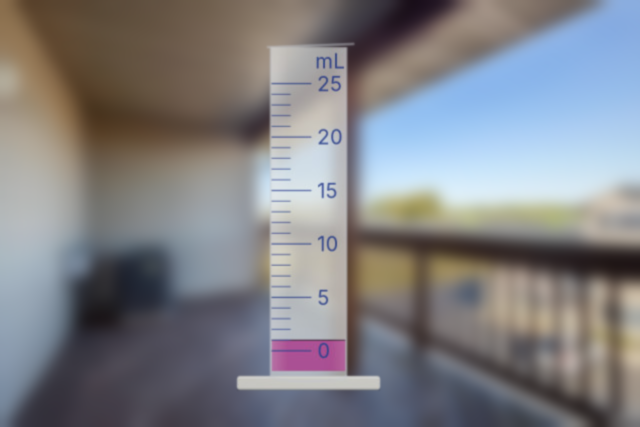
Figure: 1 mL
